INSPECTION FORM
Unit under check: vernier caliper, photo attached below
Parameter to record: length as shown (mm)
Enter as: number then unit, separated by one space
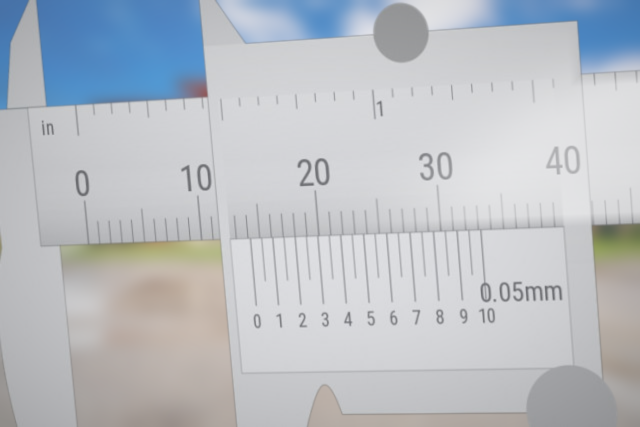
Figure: 14.2 mm
